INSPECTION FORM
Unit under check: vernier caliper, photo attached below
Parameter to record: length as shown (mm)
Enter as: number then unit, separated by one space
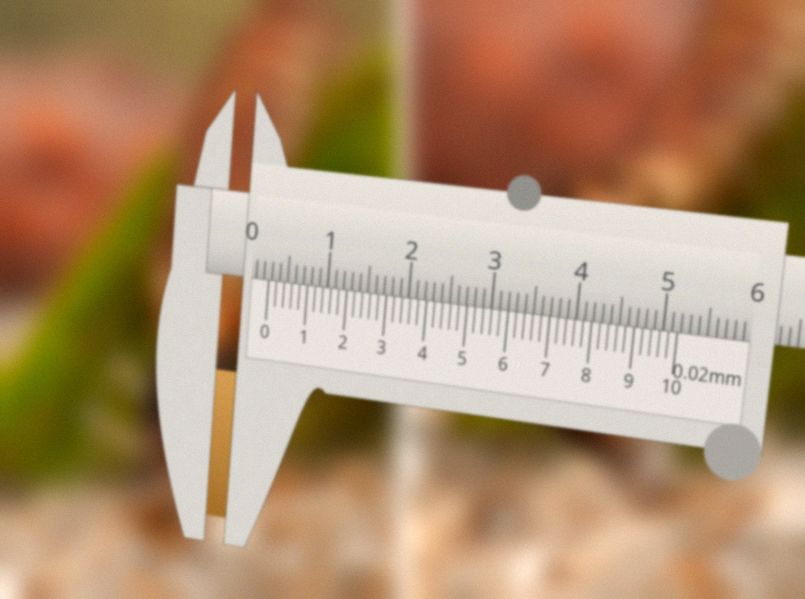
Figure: 2.6 mm
